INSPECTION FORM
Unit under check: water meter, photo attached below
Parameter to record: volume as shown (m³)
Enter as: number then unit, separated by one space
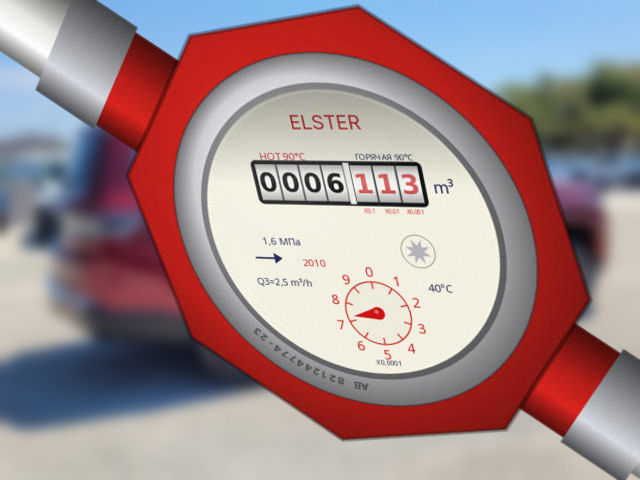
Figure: 6.1137 m³
